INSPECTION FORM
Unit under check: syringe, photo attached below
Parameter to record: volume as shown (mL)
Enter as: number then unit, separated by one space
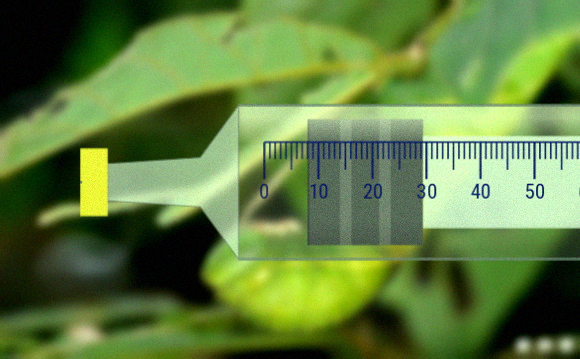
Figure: 8 mL
